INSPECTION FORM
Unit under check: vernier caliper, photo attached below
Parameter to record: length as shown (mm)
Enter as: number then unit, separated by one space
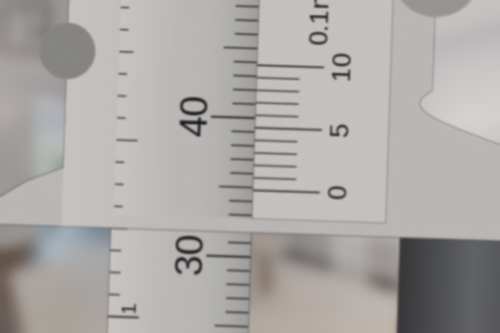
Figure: 34.8 mm
